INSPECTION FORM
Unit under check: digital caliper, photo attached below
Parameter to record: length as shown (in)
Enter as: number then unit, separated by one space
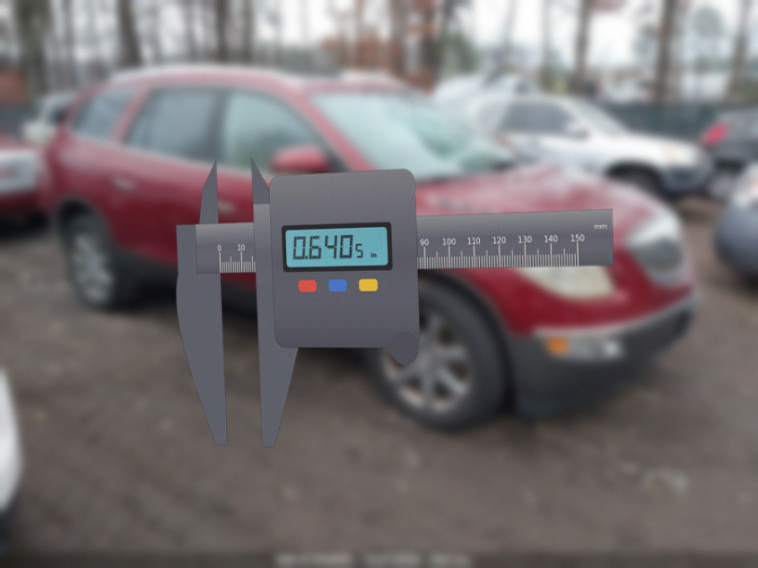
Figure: 0.6405 in
